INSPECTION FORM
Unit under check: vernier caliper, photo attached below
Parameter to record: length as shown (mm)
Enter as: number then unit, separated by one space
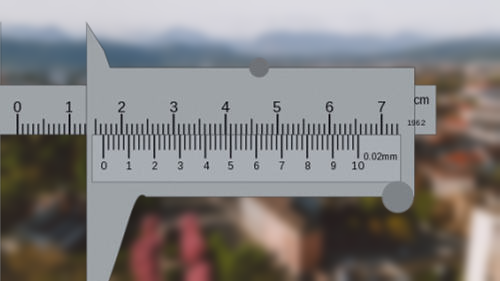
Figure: 16.5 mm
